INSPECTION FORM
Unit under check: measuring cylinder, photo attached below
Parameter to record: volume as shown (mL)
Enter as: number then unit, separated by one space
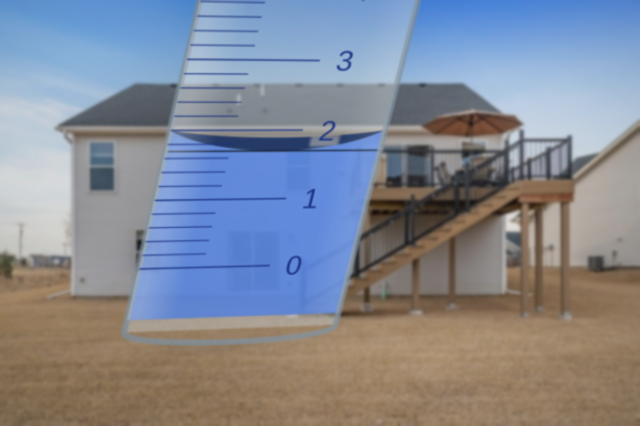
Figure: 1.7 mL
